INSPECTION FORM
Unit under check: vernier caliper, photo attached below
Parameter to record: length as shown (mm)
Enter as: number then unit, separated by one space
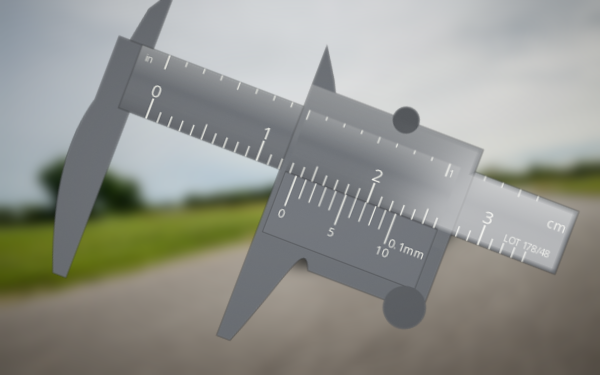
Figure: 13.6 mm
